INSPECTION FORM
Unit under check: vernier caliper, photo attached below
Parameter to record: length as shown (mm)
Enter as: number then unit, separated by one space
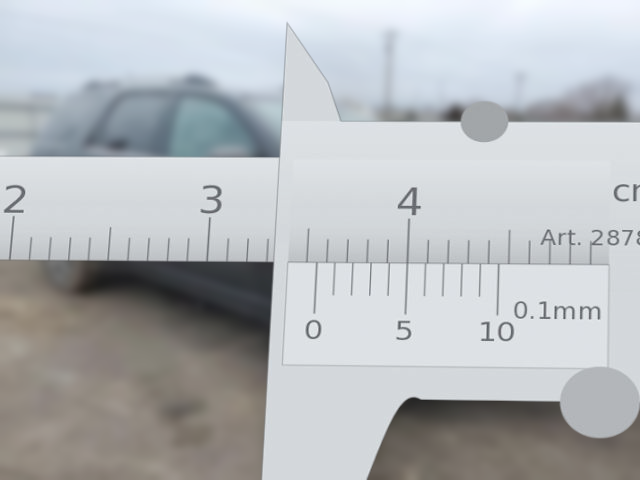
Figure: 35.5 mm
